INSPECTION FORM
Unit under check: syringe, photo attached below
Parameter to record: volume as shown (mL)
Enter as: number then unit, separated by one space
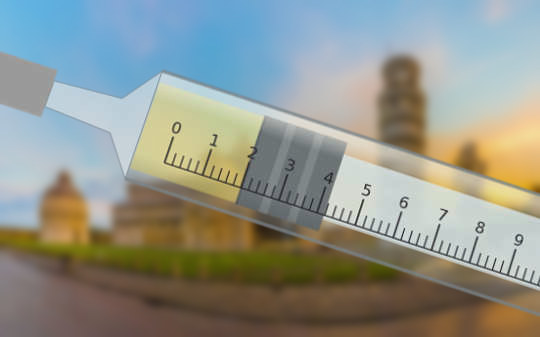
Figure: 2 mL
